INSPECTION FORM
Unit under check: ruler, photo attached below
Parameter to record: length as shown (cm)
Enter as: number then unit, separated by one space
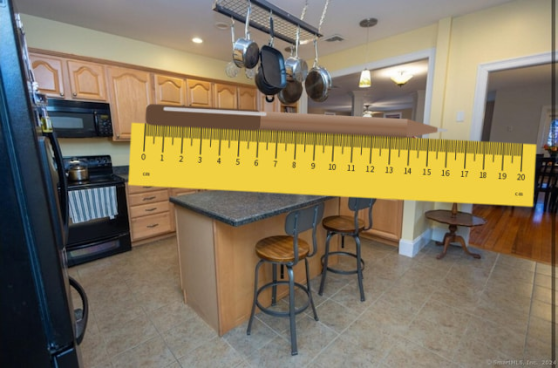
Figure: 16 cm
